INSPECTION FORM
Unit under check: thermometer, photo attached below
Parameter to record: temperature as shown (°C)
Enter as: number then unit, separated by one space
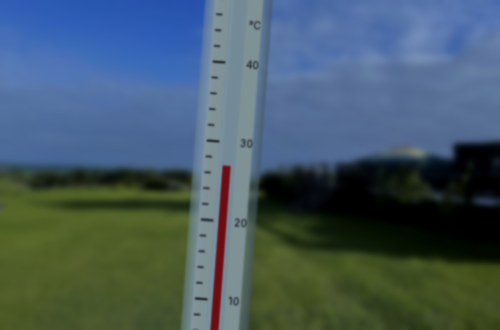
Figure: 27 °C
